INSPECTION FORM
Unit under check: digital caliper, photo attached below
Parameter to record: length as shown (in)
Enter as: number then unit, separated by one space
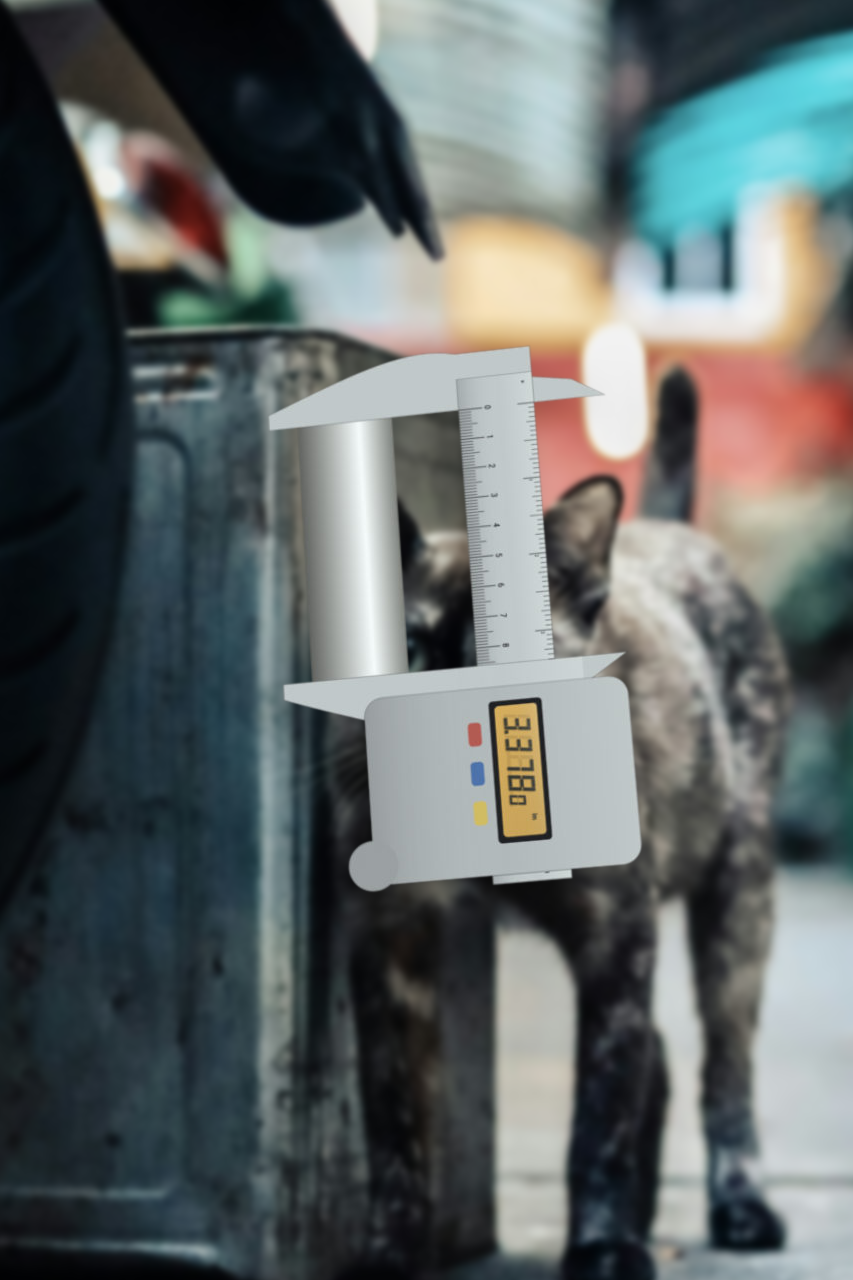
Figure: 3.3780 in
